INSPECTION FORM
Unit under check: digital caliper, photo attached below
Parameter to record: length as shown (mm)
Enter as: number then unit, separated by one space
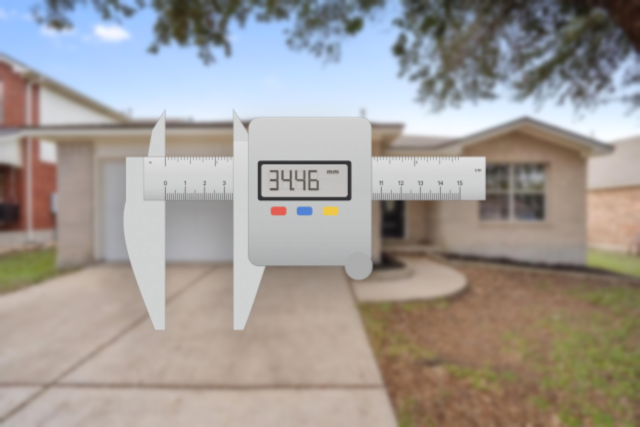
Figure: 34.46 mm
